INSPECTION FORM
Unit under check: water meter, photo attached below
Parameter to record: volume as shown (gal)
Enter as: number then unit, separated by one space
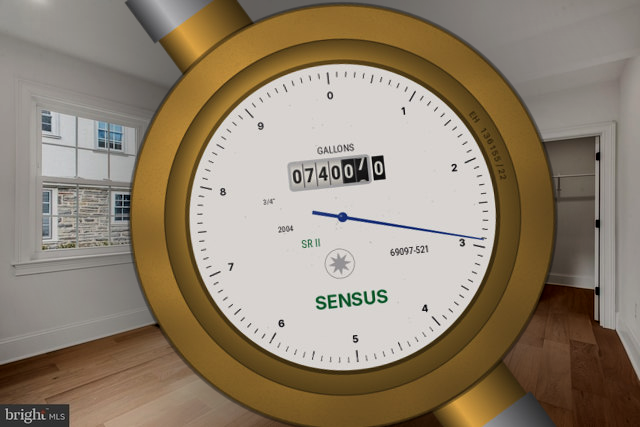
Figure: 740072.9 gal
